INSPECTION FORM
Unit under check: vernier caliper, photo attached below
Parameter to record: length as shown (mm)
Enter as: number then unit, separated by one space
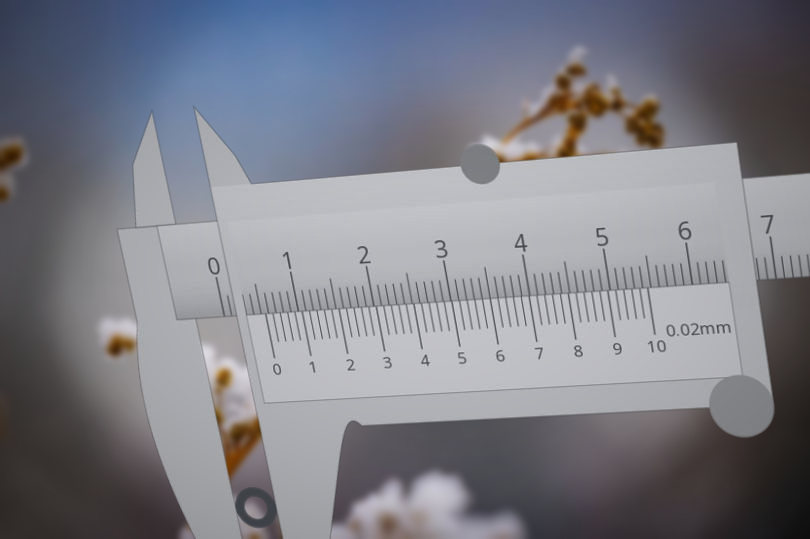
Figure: 5.6 mm
